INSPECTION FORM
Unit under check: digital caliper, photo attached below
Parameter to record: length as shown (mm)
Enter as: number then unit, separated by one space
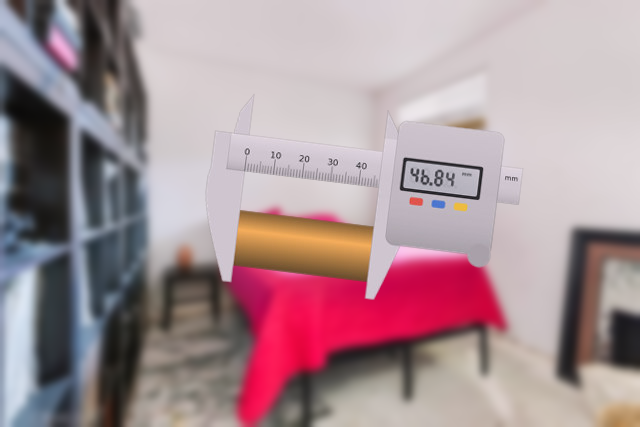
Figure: 46.84 mm
